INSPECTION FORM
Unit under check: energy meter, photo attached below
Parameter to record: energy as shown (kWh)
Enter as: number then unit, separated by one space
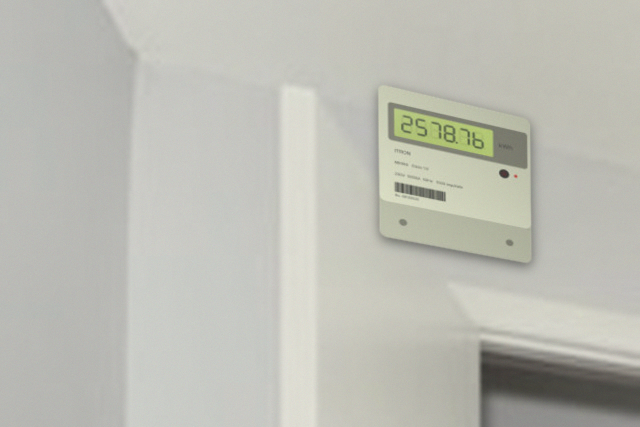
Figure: 2578.76 kWh
